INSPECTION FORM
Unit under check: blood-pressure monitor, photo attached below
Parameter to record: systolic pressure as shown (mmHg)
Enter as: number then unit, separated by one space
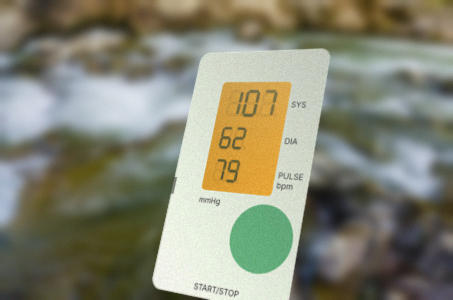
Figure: 107 mmHg
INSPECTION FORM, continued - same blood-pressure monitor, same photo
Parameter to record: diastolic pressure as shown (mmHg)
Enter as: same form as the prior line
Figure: 62 mmHg
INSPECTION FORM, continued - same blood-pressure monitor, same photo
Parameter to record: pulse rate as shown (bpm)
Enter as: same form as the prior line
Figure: 79 bpm
